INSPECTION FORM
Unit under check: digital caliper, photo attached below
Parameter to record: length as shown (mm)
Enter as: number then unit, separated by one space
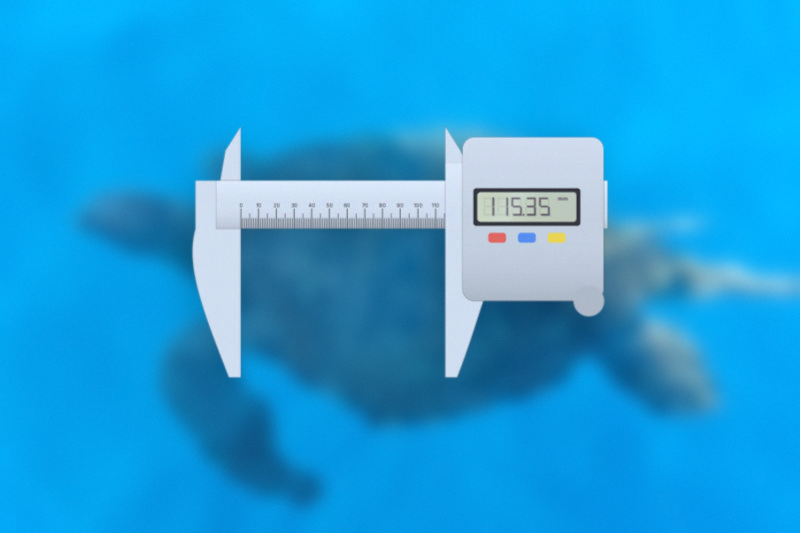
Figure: 115.35 mm
